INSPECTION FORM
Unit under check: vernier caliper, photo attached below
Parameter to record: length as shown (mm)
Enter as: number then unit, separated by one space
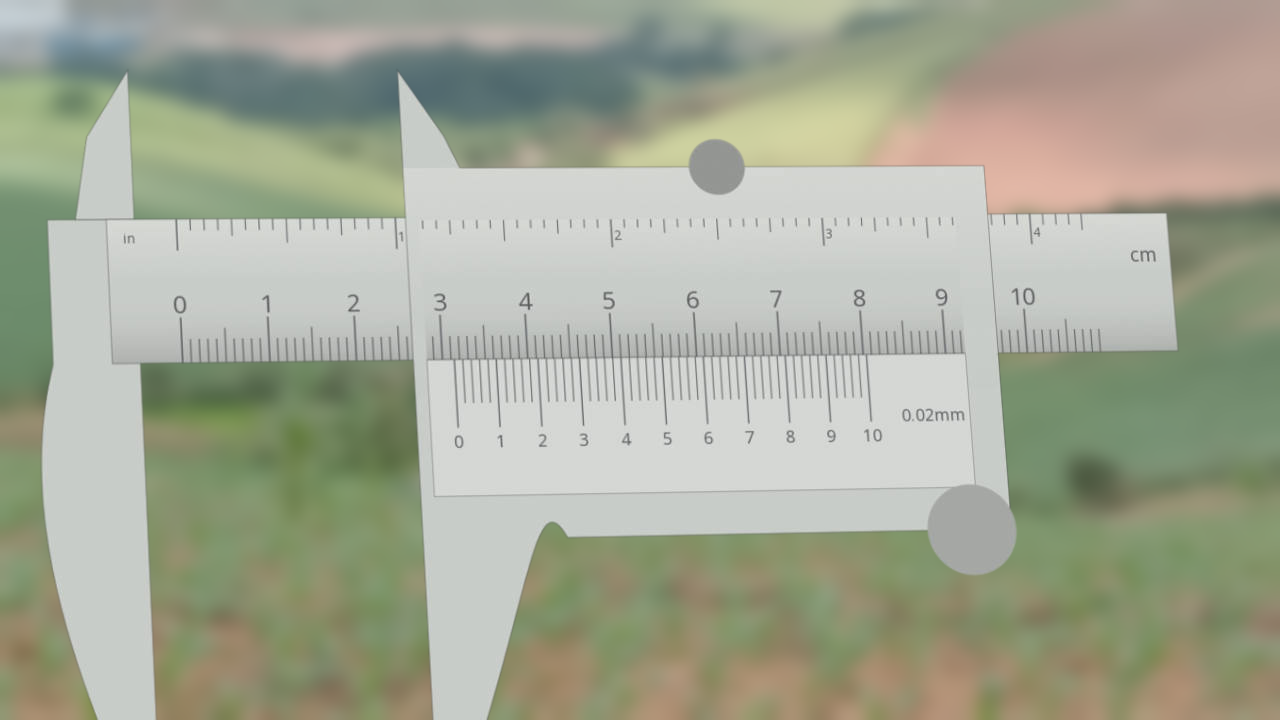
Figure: 31.4 mm
